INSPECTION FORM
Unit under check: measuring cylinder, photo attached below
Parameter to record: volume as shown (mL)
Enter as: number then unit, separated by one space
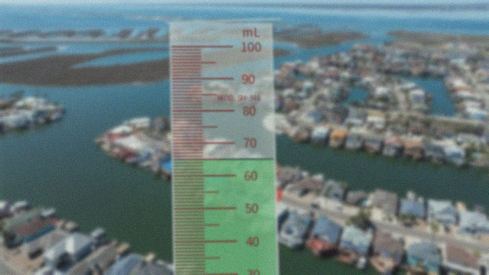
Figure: 65 mL
